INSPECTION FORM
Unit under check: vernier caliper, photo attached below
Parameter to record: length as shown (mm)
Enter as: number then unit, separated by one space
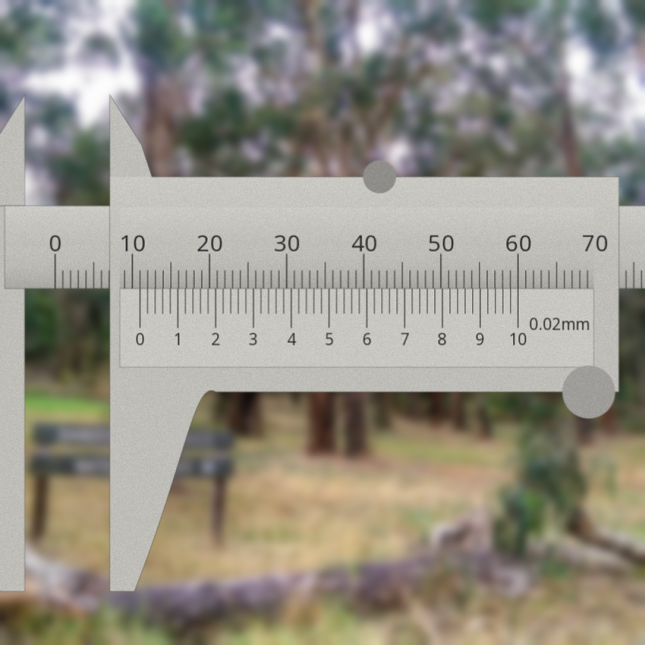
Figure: 11.0 mm
